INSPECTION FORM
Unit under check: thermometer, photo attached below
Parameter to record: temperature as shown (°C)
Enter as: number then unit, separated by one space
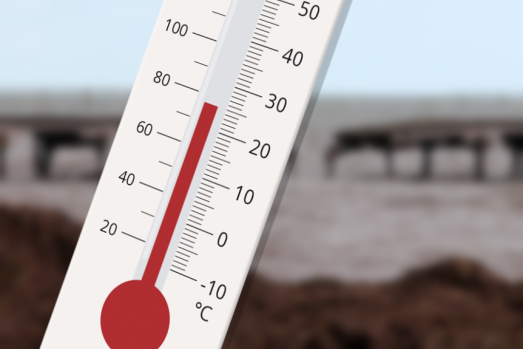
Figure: 25 °C
